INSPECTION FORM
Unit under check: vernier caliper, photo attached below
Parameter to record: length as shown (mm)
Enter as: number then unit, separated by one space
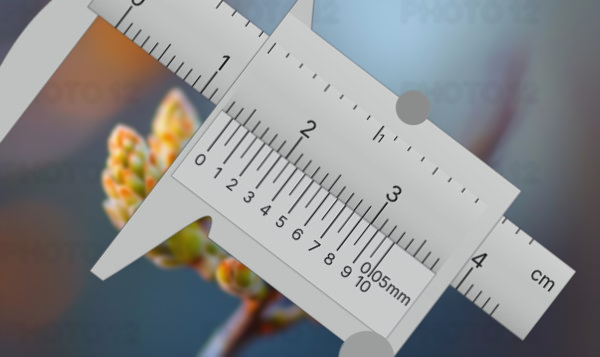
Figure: 13.8 mm
